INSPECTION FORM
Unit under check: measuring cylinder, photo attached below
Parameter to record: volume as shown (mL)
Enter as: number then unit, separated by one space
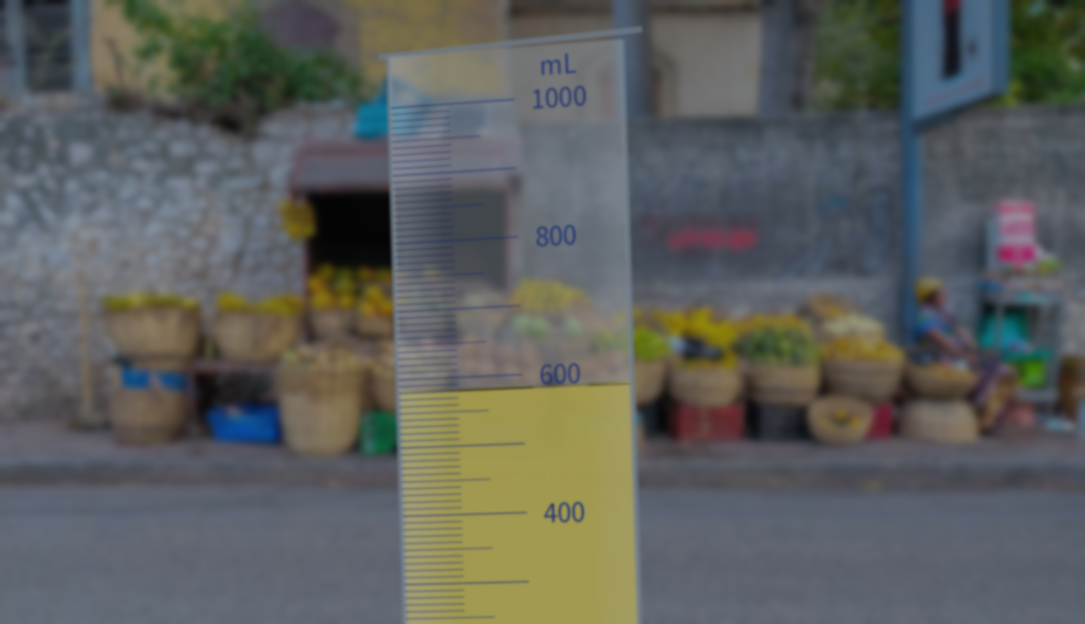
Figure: 580 mL
